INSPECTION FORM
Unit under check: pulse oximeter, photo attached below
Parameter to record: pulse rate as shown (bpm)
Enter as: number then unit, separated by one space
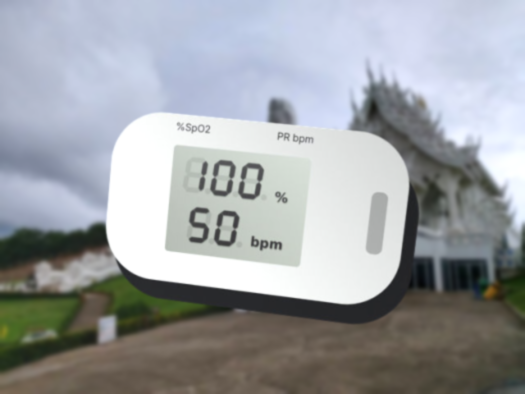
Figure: 50 bpm
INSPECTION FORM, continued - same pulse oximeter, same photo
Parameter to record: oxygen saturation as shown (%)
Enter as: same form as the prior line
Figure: 100 %
